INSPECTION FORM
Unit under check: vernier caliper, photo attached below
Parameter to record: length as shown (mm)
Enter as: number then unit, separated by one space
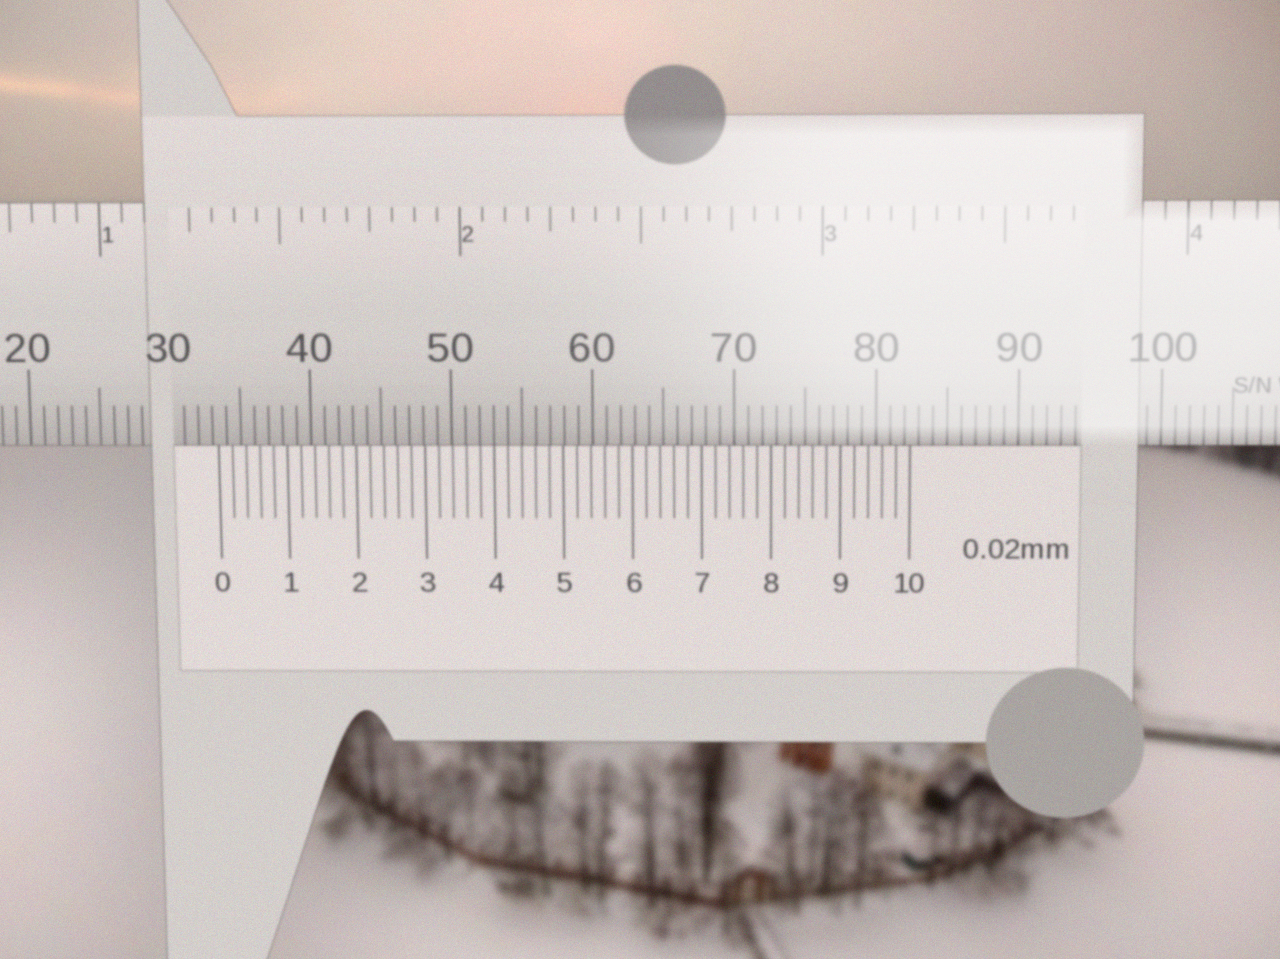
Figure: 33.4 mm
